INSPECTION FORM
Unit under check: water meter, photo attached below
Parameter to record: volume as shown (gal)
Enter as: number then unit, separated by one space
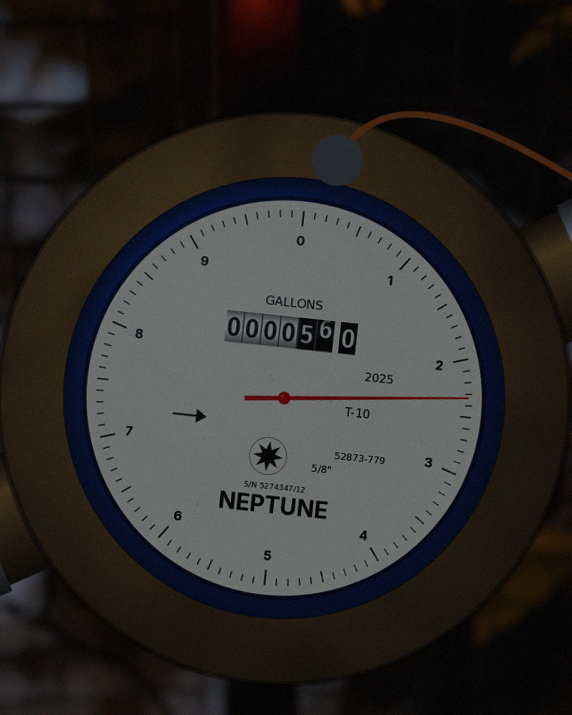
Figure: 562.3 gal
